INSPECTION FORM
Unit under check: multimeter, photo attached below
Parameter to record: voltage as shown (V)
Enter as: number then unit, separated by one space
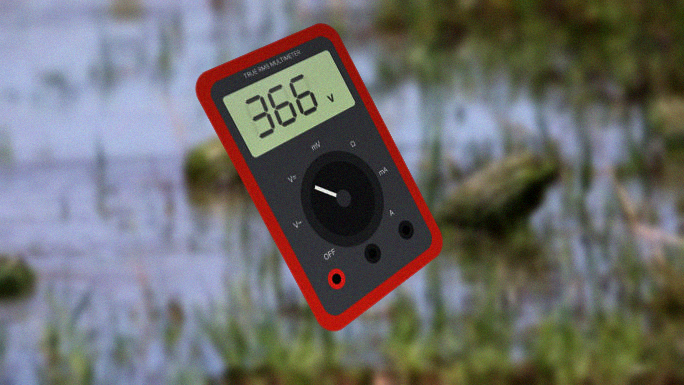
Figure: 366 V
